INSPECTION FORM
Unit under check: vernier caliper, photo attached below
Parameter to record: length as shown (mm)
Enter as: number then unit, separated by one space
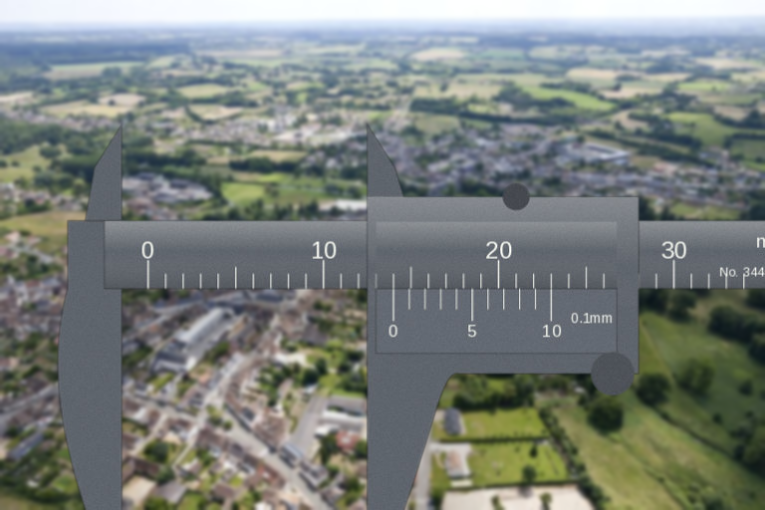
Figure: 14.0 mm
